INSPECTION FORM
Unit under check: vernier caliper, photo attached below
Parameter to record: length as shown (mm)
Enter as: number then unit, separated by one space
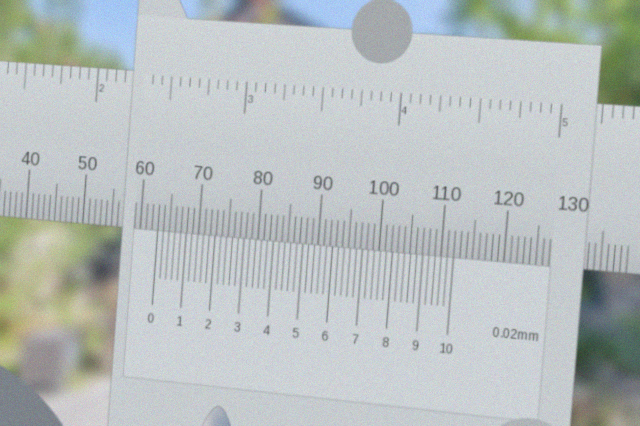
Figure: 63.0 mm
